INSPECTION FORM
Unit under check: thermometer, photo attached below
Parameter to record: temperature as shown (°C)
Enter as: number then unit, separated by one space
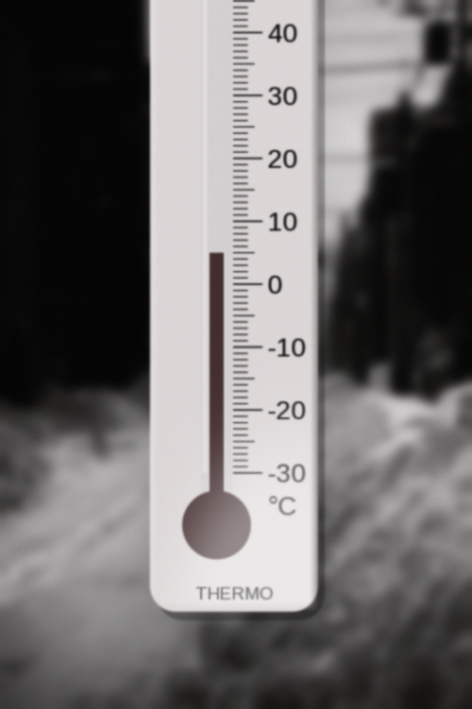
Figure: 5 °C
